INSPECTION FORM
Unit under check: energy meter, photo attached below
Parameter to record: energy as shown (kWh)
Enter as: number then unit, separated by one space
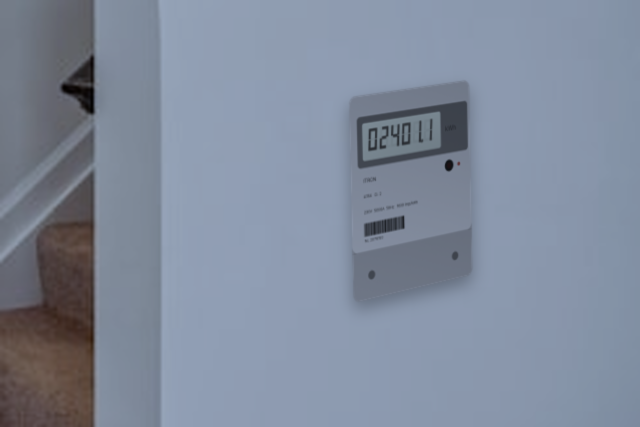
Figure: 2401.1 kWh
